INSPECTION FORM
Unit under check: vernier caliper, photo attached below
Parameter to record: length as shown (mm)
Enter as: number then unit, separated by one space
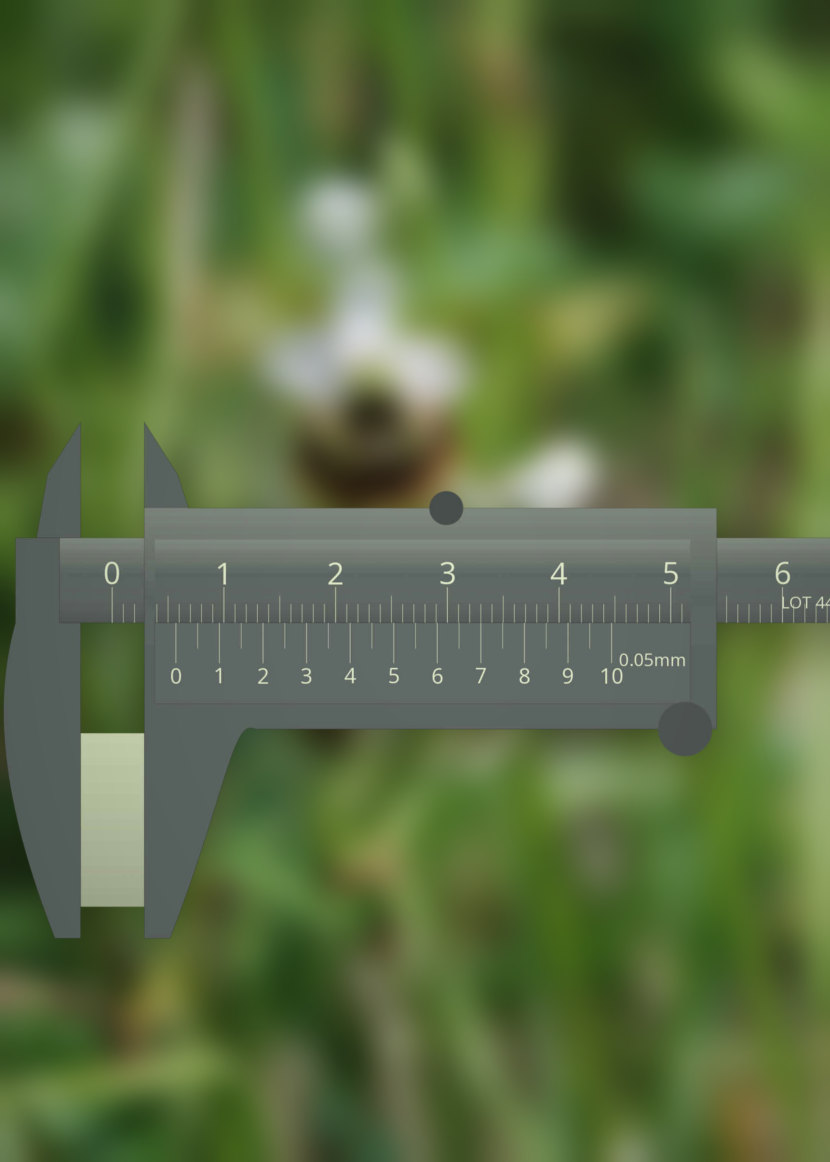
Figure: 5.7 mm
